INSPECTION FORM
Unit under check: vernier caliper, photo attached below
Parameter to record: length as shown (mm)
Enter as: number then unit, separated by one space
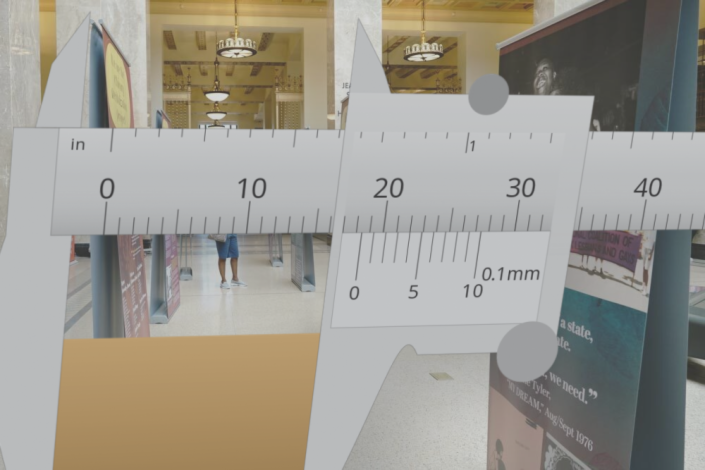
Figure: 18.4 mm
